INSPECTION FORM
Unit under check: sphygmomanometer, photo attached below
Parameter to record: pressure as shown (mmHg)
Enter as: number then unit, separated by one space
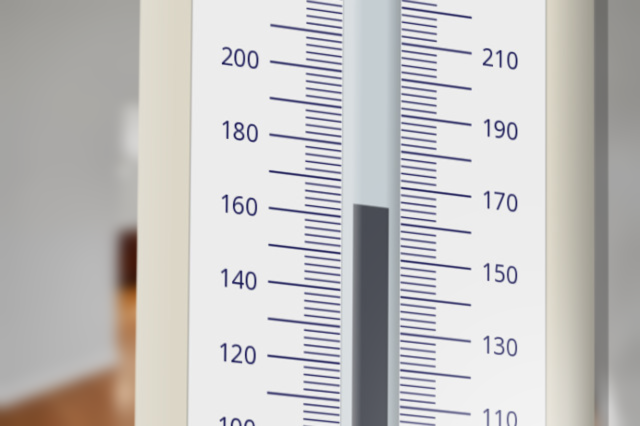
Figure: 164 mmHg
